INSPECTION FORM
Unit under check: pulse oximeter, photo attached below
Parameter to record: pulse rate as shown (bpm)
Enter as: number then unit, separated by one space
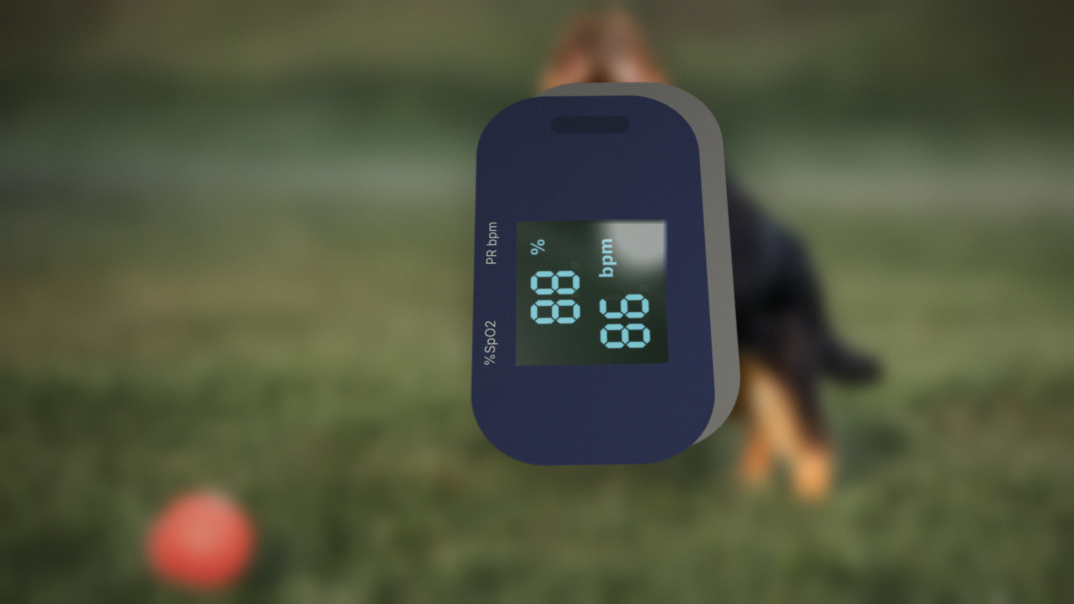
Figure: 86 bpm
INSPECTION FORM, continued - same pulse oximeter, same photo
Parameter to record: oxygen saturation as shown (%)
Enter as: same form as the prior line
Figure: 88 %
